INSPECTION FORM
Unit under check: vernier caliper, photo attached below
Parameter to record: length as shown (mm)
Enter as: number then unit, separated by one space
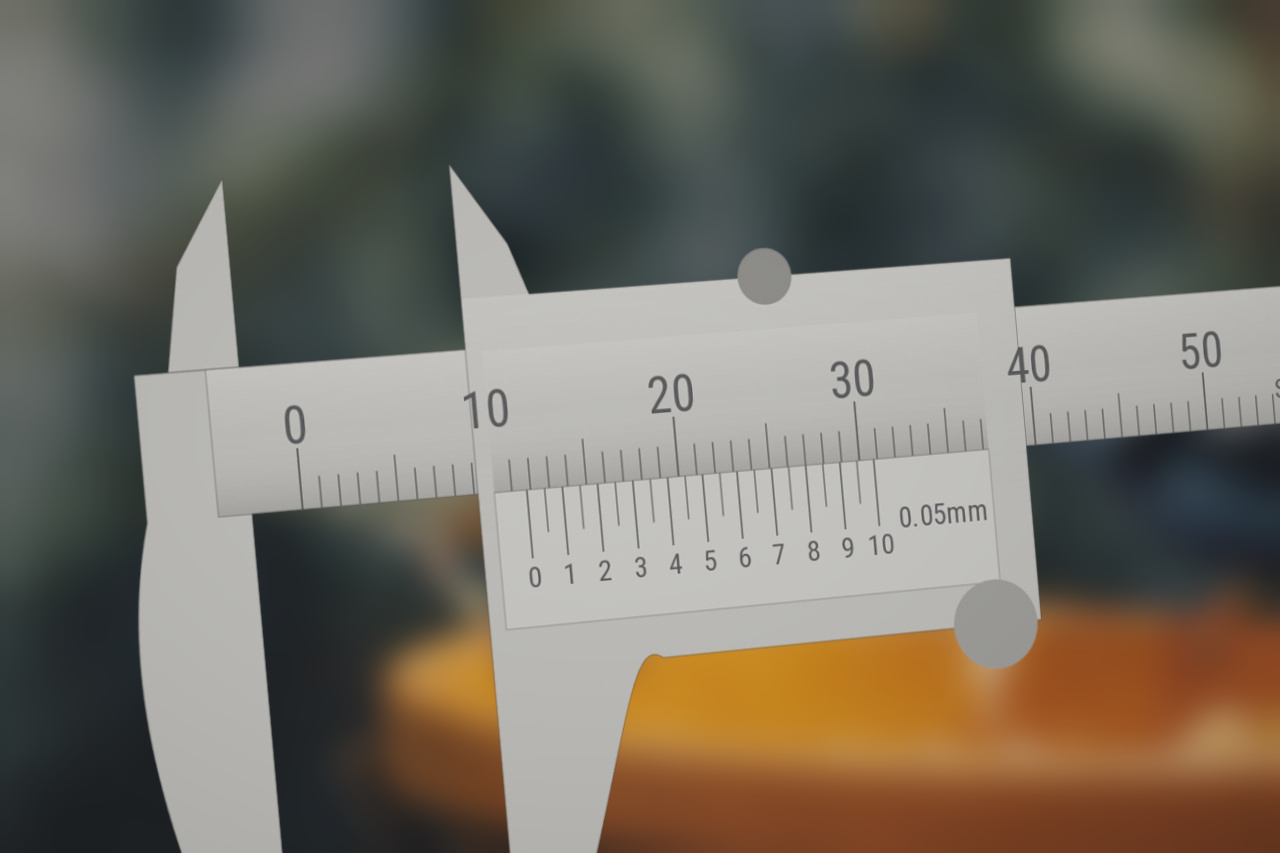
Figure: 11.8 mm
